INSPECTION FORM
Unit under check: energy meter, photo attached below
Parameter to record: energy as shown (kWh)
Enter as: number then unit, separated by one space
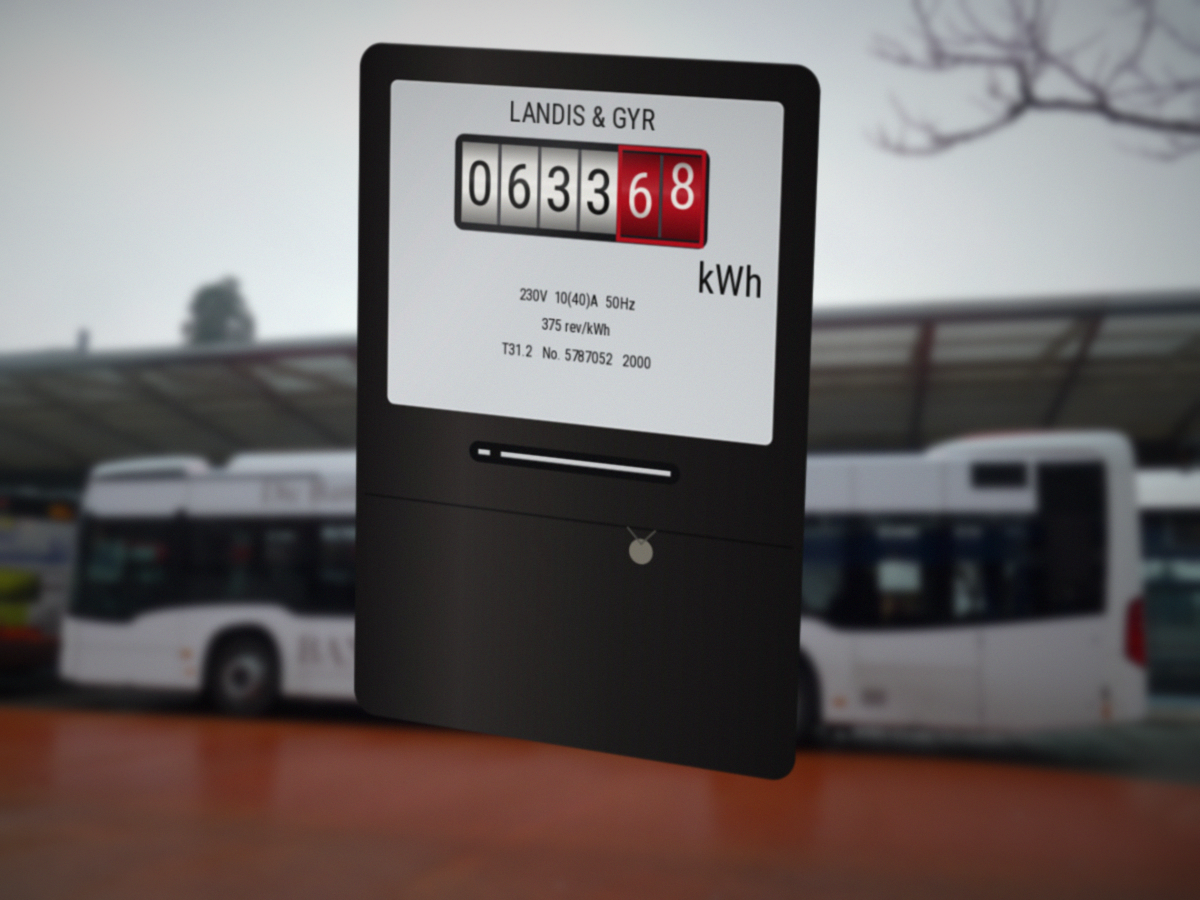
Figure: 633.68 kWh
